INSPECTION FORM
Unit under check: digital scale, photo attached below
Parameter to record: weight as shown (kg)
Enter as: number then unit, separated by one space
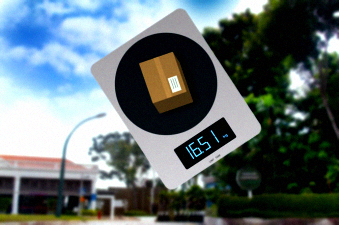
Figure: 16.51 kg
